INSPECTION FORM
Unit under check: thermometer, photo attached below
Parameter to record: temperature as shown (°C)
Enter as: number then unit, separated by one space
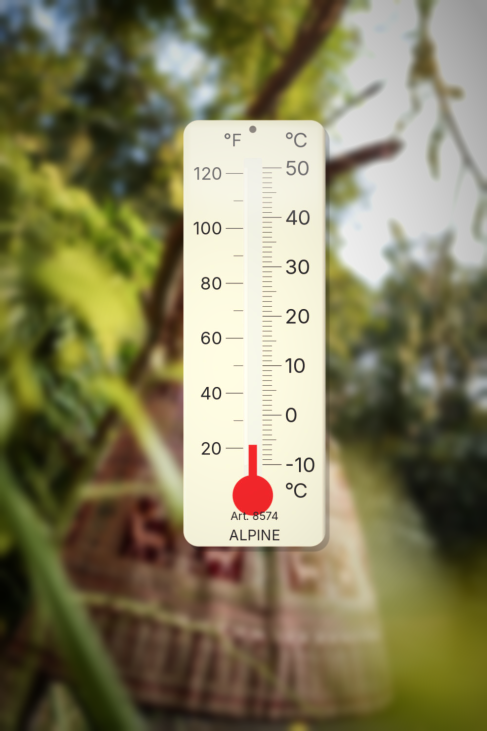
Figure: -6 °C
